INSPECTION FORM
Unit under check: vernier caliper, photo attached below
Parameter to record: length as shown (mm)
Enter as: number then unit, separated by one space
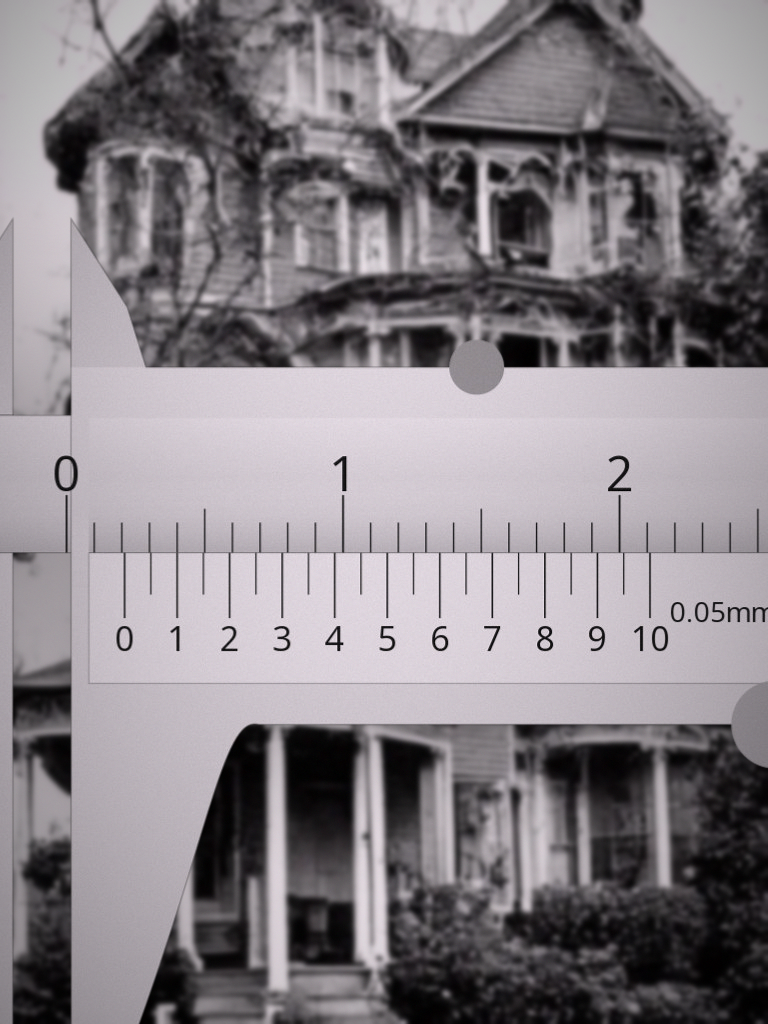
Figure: 2.10 mm
